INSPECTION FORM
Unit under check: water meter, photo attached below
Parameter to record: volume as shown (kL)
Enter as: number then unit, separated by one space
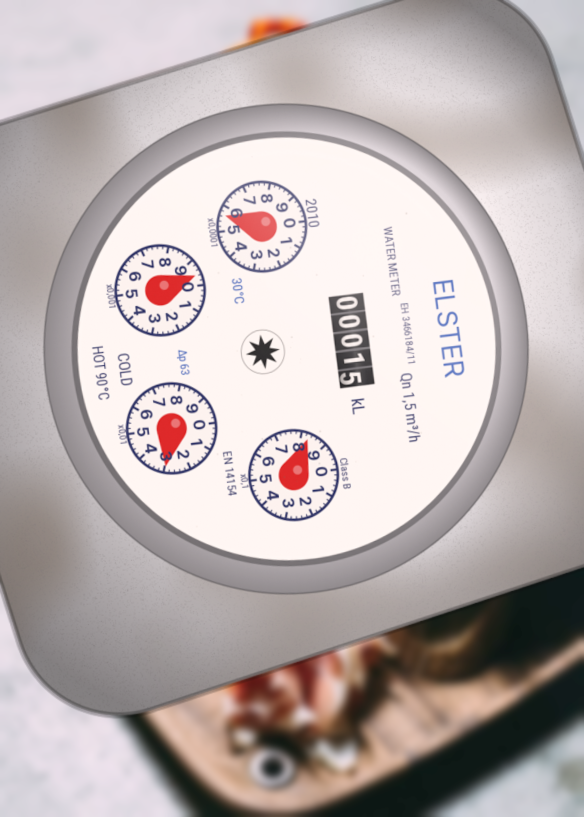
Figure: 14.8295 kL
